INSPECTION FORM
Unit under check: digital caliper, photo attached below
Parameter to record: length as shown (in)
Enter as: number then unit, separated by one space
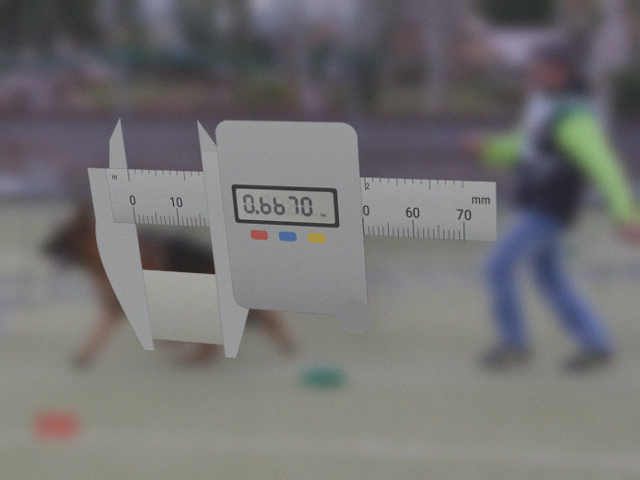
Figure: 0.6670 in
